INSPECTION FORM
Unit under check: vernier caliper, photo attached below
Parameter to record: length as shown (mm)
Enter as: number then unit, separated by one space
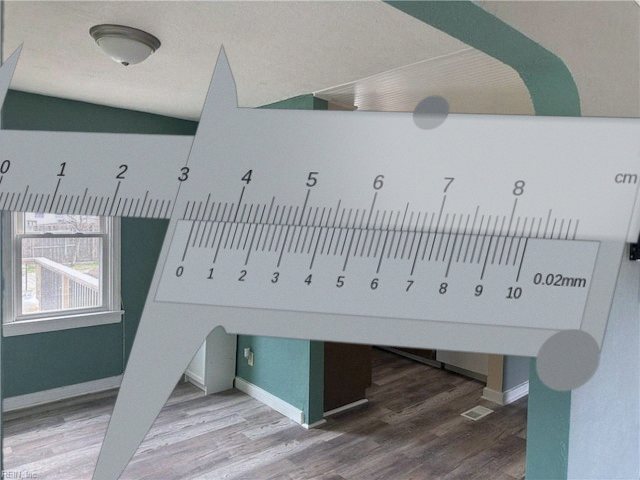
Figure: 33.8 mm
